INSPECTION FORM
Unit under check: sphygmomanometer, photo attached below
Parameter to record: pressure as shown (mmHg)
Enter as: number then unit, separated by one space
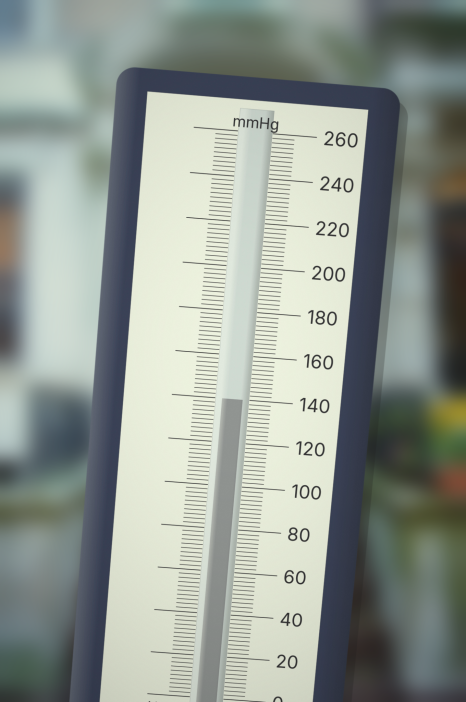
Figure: 140 mmHg
